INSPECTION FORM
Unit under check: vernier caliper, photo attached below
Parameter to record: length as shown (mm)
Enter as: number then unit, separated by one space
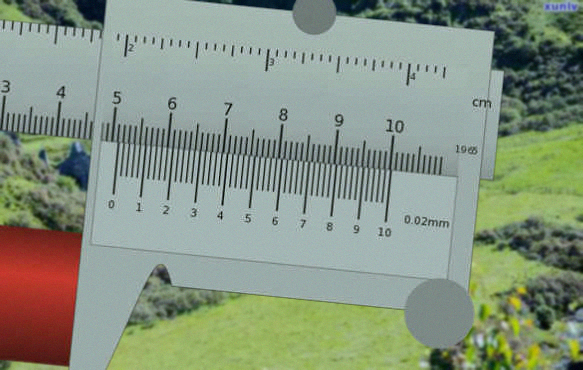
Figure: 51.2 mm
